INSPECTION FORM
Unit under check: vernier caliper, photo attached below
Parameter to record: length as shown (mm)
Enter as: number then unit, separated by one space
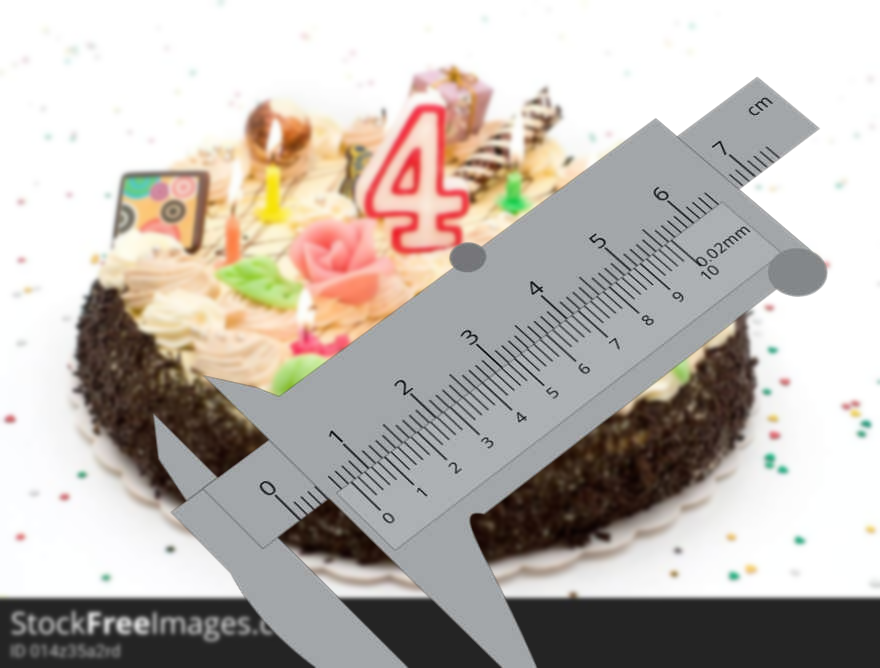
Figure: 7.4 mm
